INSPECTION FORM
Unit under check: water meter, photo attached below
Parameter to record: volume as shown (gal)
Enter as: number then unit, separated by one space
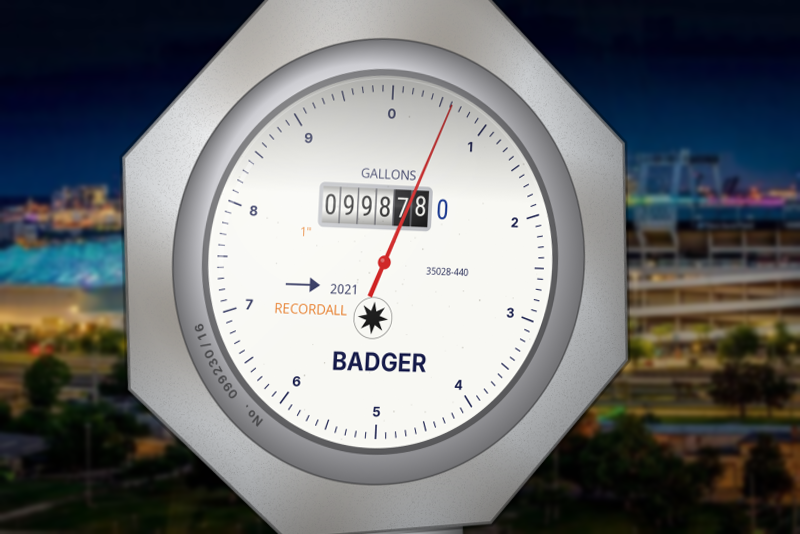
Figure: 998780.6 gal
